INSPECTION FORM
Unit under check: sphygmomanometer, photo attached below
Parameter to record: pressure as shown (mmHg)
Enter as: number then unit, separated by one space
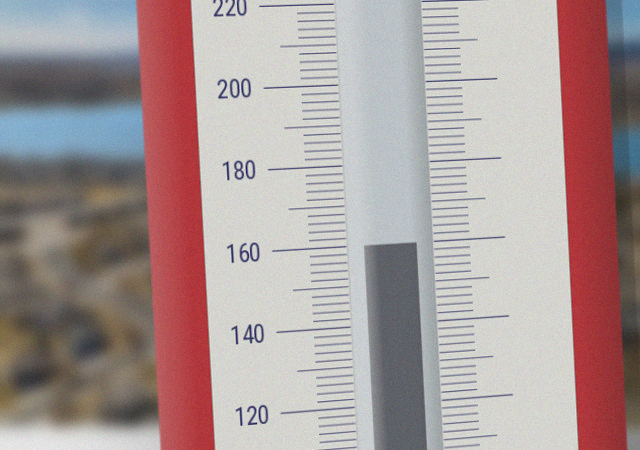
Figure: 160 mmHg
